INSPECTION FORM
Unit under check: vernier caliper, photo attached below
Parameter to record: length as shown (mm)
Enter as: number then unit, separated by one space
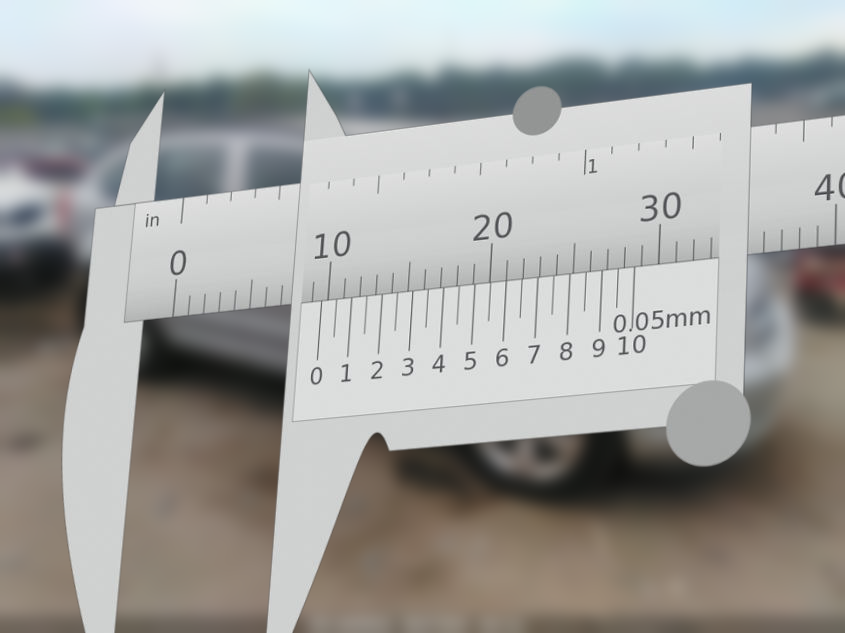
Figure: 9.6 mm
